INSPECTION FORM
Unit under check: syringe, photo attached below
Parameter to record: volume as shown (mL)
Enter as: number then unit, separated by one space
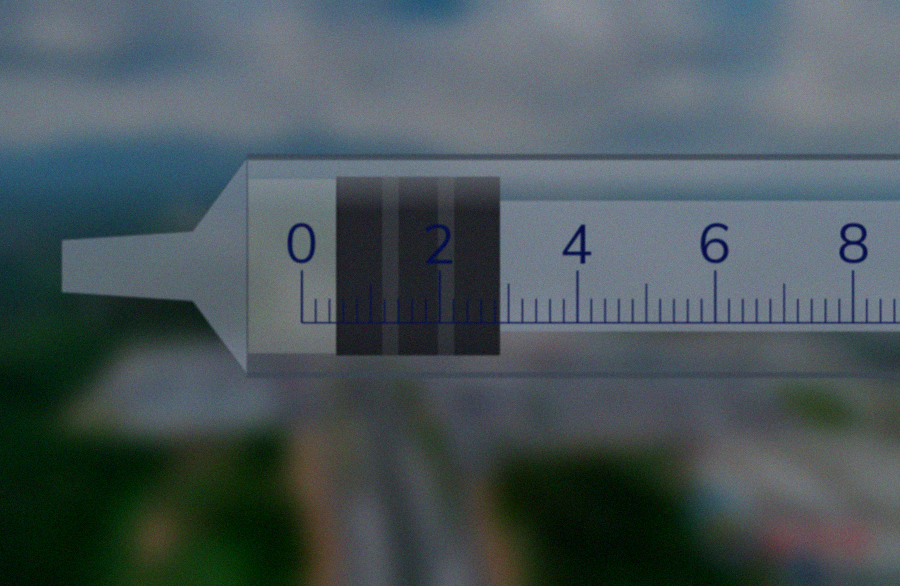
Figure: 0.5 mL
